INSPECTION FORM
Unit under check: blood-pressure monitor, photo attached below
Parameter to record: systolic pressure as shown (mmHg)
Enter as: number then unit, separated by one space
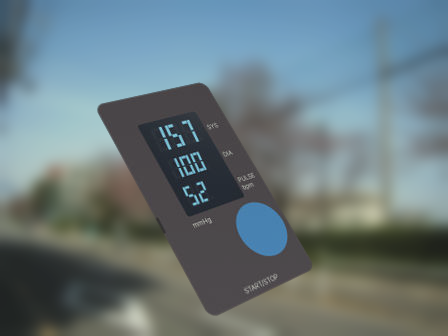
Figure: 157 mmHg
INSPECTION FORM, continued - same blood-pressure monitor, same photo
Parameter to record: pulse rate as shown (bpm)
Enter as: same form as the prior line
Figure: 52 bpm
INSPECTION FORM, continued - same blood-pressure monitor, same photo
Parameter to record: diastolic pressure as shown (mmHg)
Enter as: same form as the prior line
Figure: 100 mmHg
